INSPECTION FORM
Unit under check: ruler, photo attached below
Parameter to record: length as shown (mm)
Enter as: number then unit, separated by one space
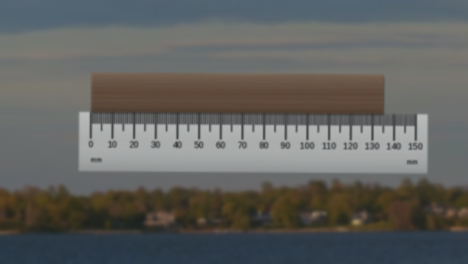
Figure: 135 mm
